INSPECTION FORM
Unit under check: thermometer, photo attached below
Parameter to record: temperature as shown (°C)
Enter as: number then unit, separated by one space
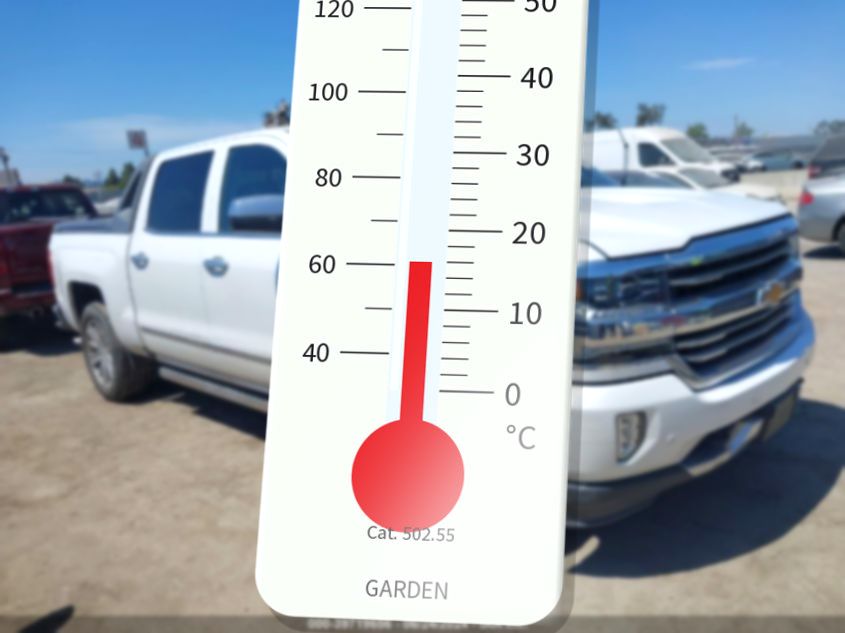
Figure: 16 °C
